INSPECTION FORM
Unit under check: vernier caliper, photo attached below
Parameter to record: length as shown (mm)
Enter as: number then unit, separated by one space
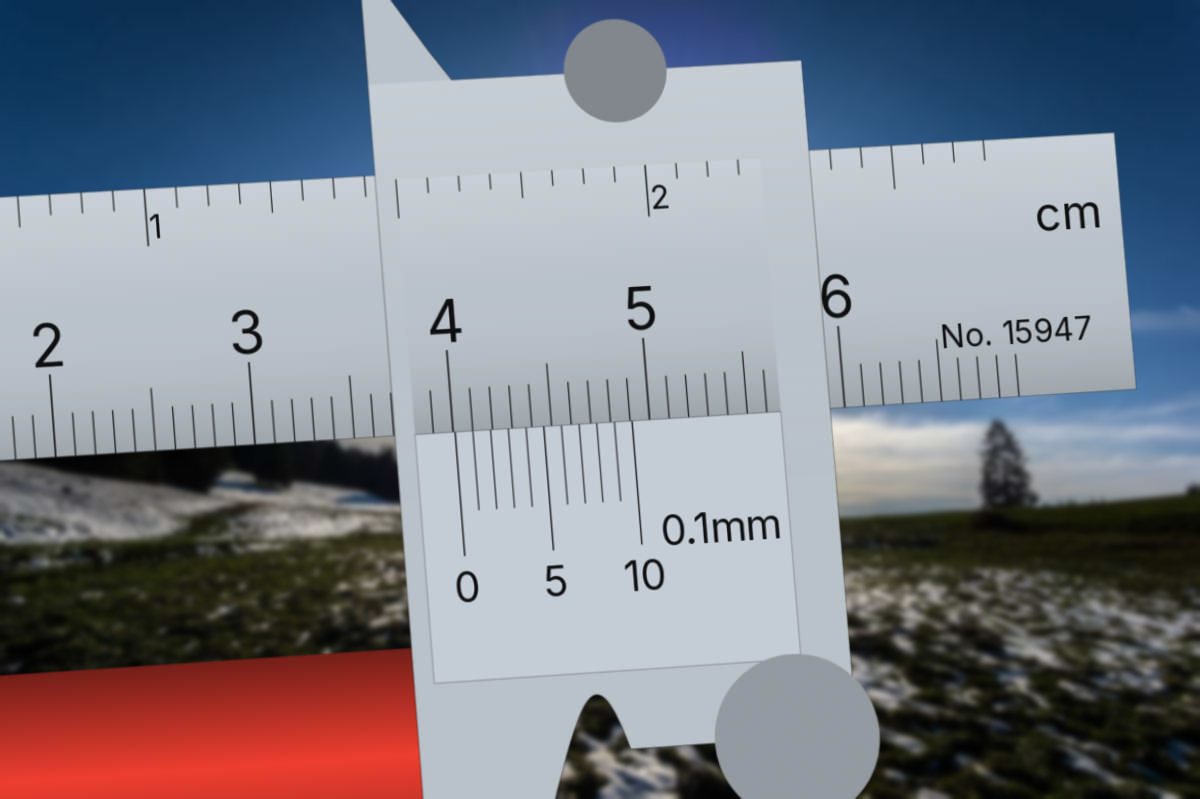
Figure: 40.1 mm
